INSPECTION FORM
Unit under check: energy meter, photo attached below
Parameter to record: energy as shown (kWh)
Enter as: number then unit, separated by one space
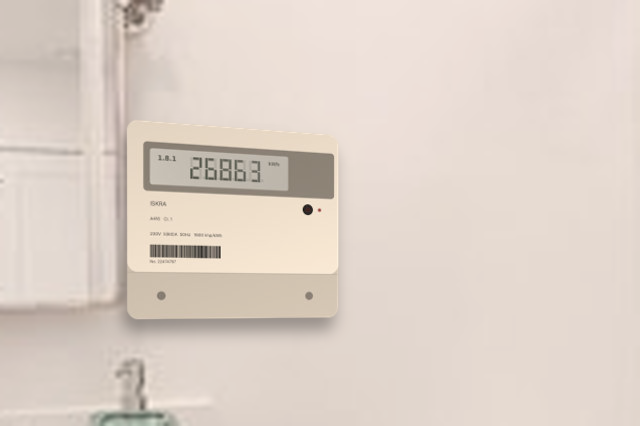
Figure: 26863 kWh
